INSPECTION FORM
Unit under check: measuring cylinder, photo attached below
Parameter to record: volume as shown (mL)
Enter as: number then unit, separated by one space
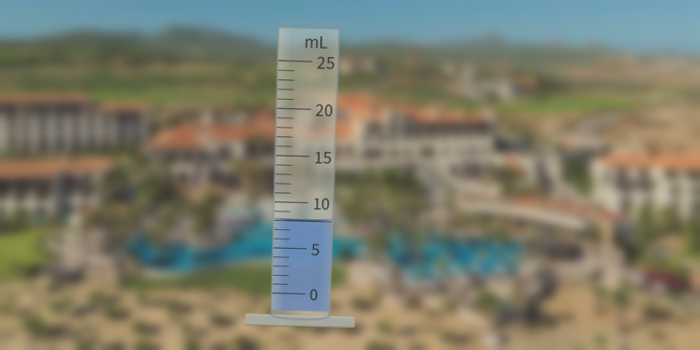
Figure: 8 mL
